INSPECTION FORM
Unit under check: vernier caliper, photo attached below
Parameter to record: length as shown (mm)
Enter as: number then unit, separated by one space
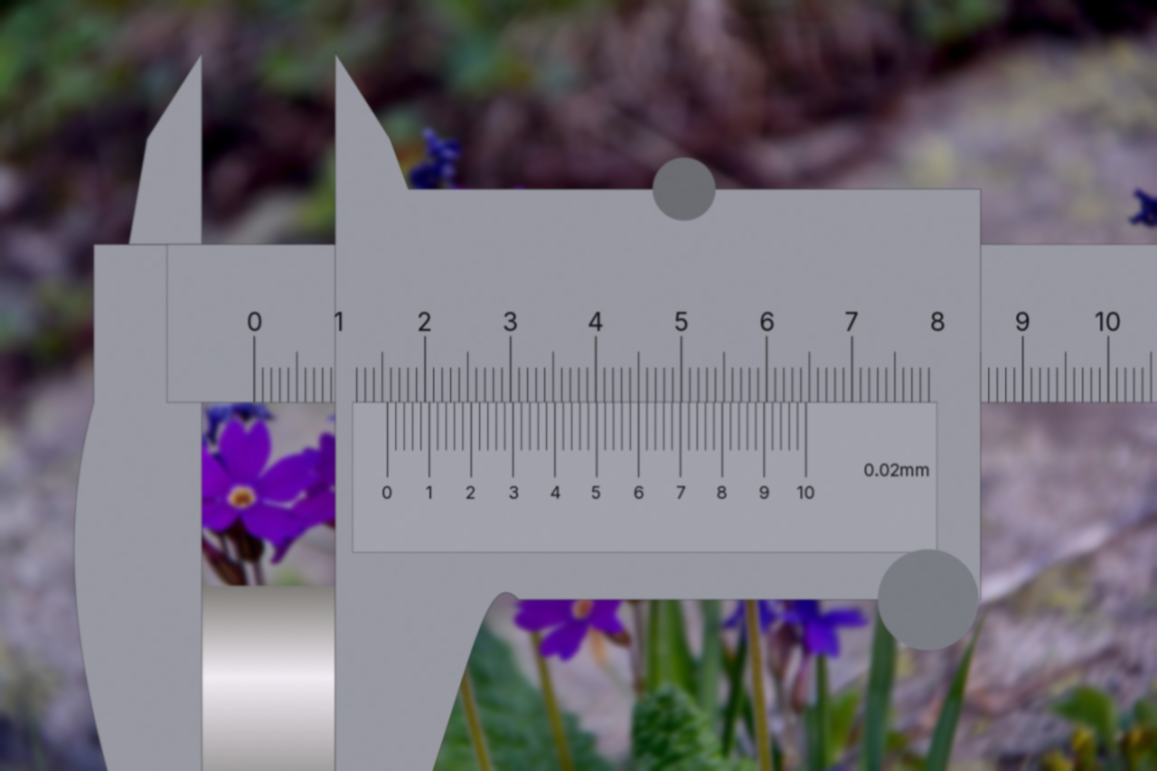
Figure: 15.6 mm
